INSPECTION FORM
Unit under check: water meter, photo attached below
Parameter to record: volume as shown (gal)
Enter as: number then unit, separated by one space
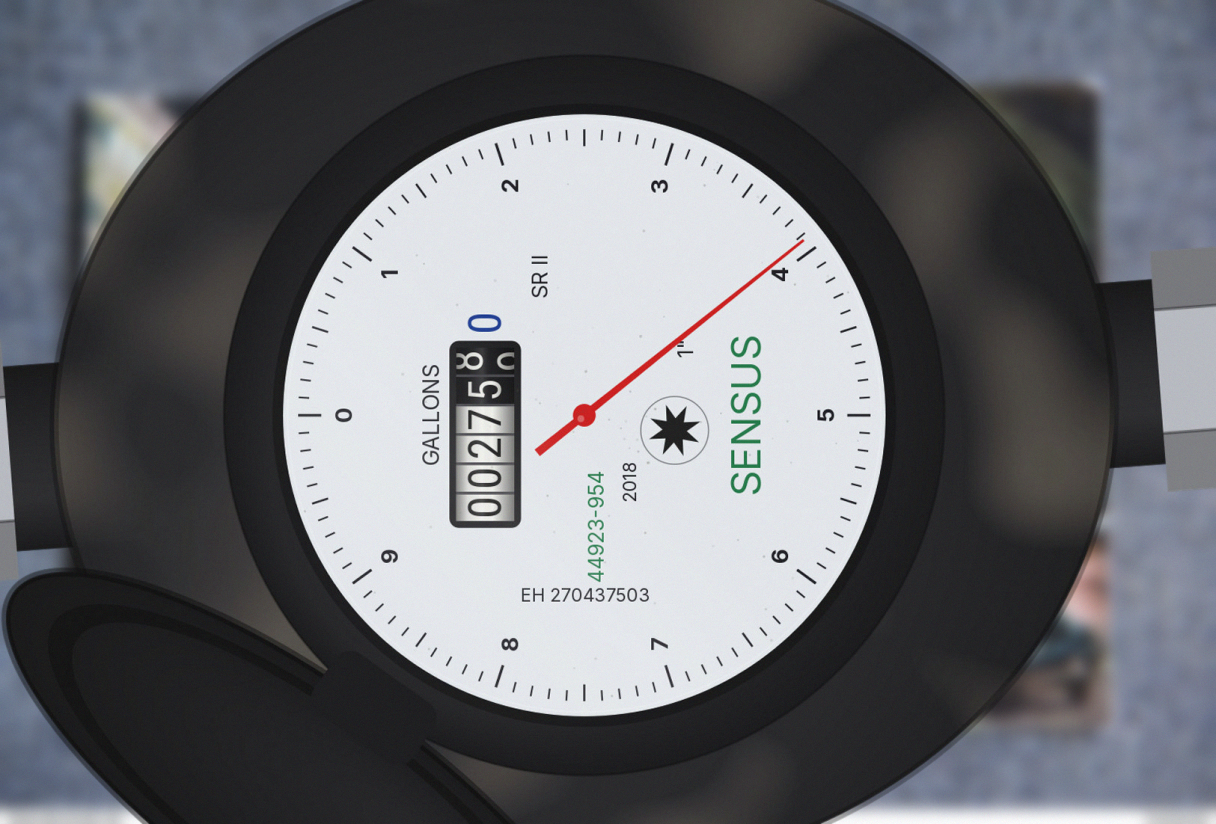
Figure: 27583.9 gal
